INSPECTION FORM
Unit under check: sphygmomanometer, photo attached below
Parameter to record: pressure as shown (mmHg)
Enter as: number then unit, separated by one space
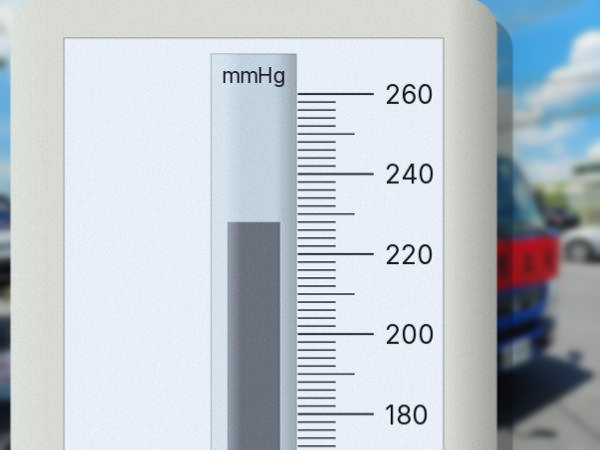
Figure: 228 mmHg
